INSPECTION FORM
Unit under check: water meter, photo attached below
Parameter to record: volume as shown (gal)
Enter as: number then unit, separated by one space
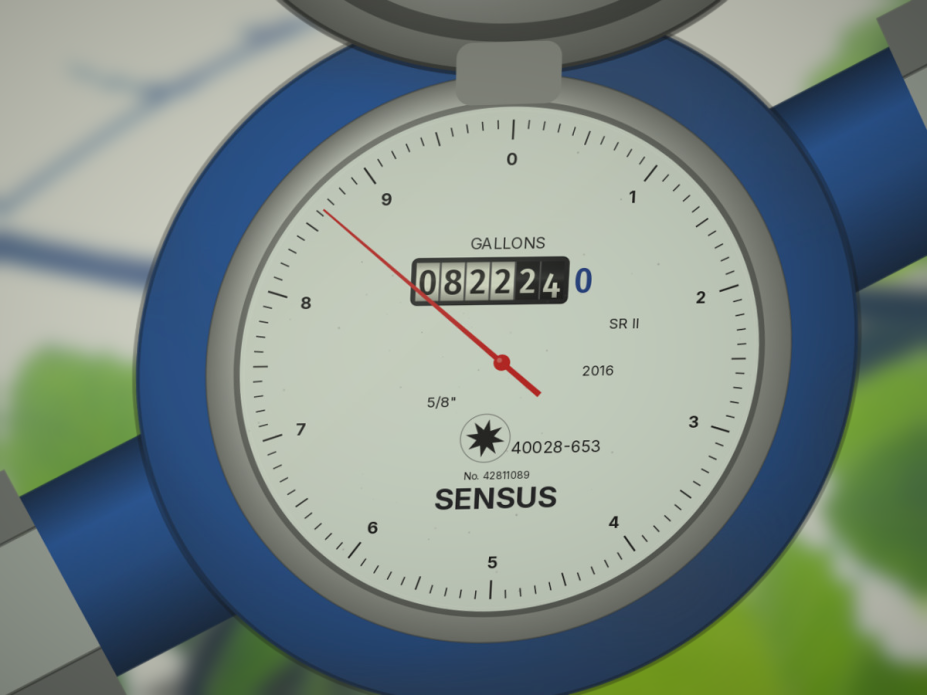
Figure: 822238.6 gal
